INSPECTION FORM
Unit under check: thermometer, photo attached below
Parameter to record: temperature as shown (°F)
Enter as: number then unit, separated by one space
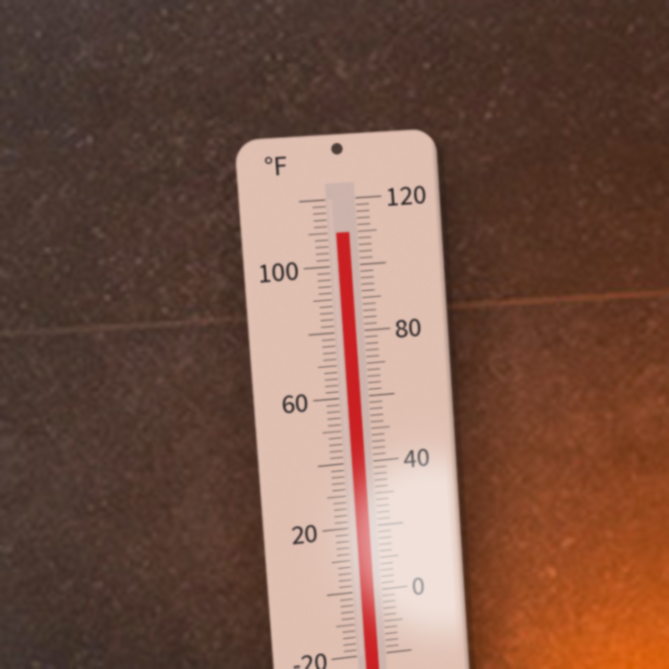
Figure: 110 °F
